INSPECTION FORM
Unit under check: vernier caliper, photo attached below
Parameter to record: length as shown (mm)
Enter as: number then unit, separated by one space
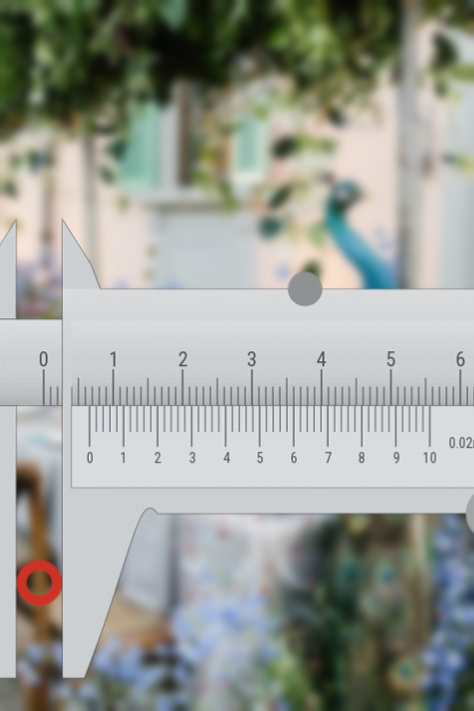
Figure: 6.6 mm
